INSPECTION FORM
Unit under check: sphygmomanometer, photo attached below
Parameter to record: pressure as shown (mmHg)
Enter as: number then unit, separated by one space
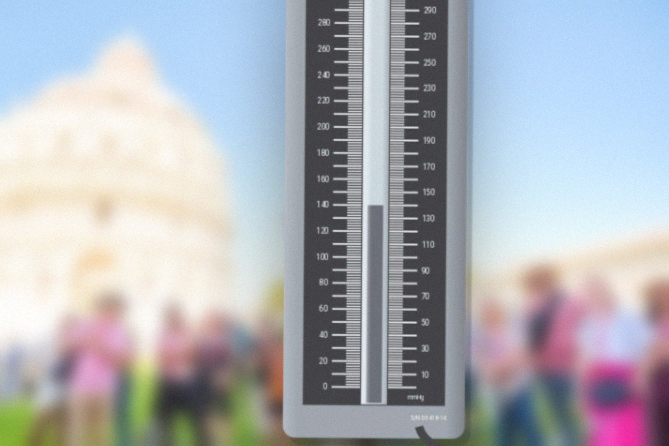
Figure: 140 mmHg
